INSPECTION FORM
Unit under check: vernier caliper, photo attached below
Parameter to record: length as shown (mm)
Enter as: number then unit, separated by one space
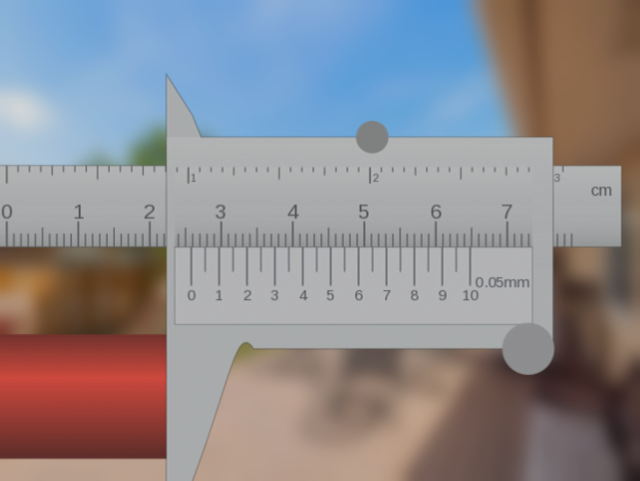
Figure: 25.8 mm
